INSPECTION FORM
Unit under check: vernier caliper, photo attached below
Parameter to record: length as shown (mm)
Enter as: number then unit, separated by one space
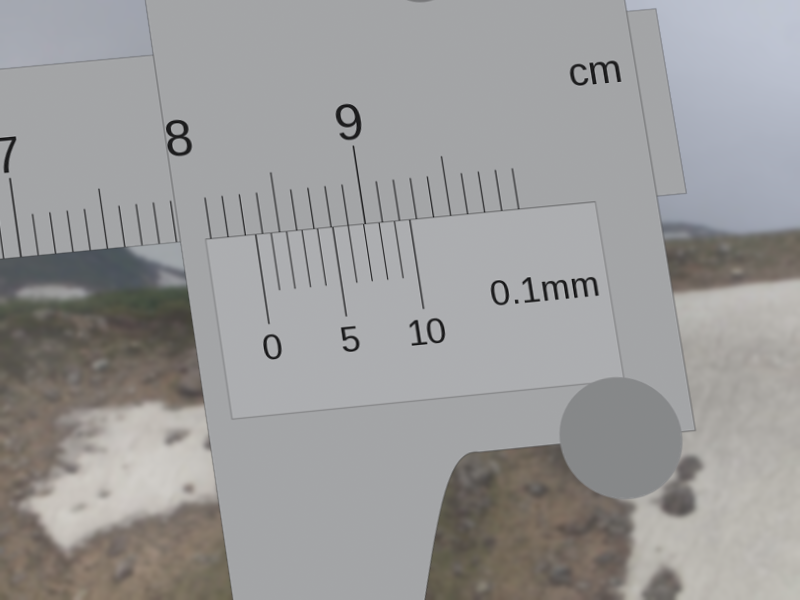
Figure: 83.6 mm
